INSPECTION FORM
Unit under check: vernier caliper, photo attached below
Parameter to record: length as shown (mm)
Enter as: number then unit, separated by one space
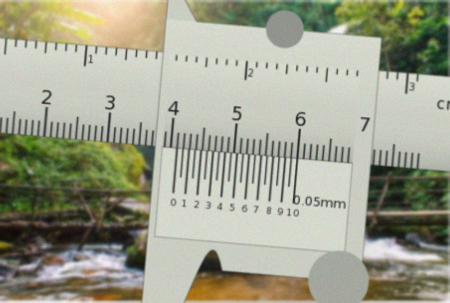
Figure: 41.0 mm
